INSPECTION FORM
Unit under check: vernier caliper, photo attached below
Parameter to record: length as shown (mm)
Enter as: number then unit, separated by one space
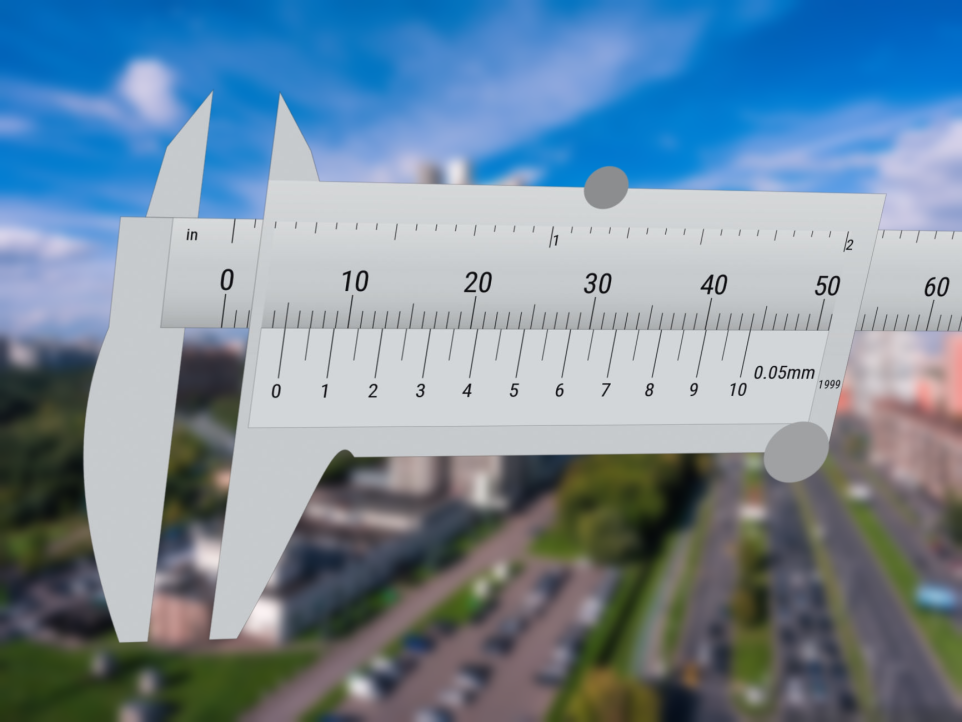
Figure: 5.0 mm
